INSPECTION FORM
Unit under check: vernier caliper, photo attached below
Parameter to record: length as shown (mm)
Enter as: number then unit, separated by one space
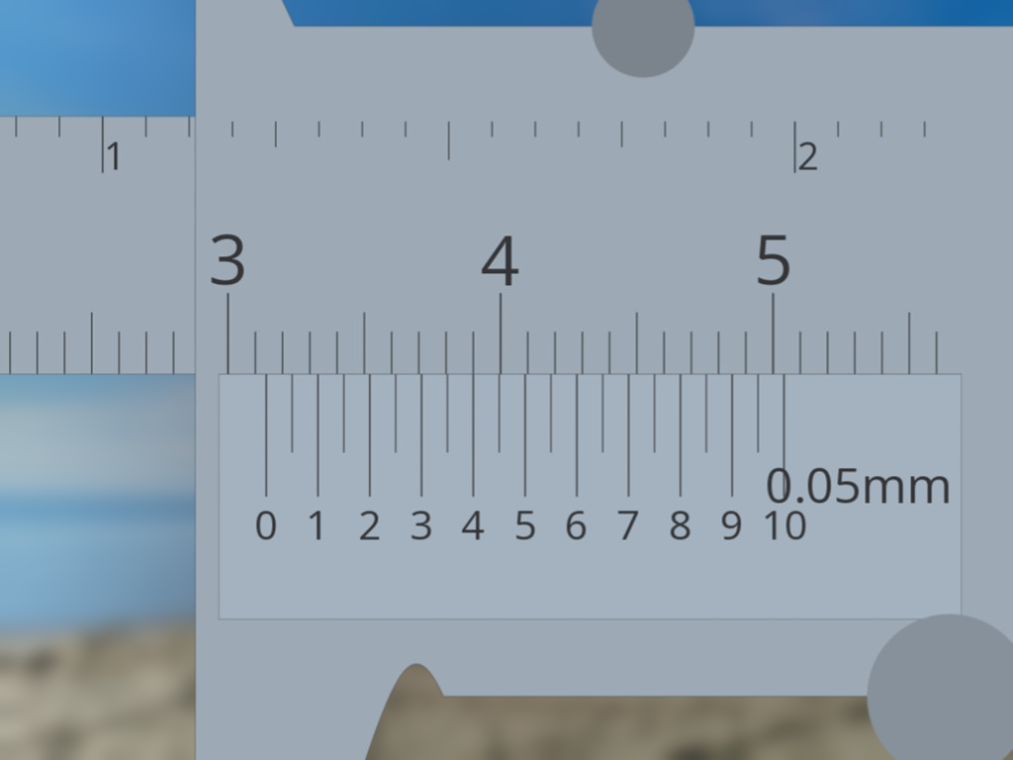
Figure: 31.40 mm
